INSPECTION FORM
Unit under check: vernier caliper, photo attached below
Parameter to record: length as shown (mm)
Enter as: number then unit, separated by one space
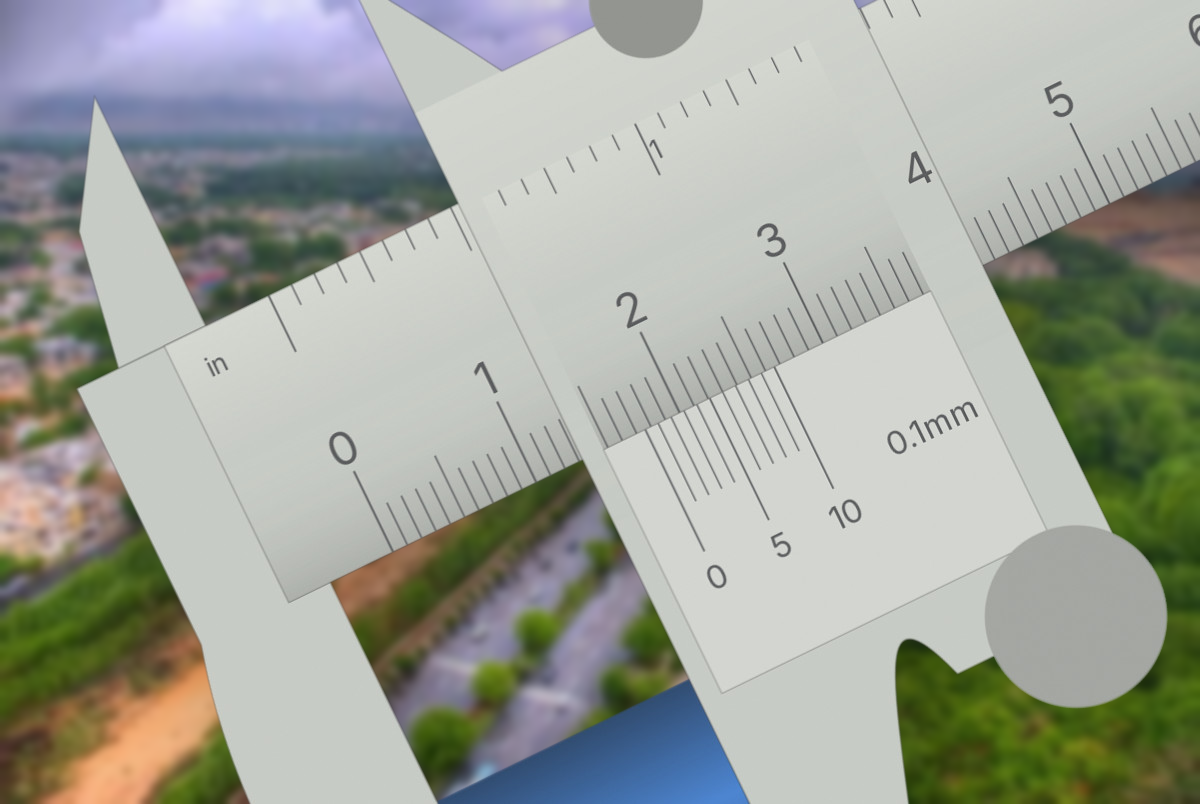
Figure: 17.6 mm
